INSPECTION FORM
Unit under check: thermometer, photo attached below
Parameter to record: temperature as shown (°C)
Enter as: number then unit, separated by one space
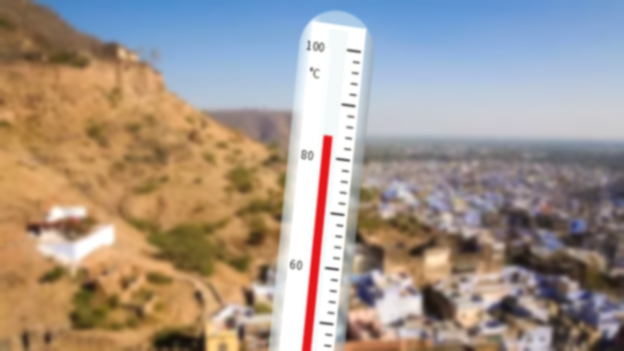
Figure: 84 °C
